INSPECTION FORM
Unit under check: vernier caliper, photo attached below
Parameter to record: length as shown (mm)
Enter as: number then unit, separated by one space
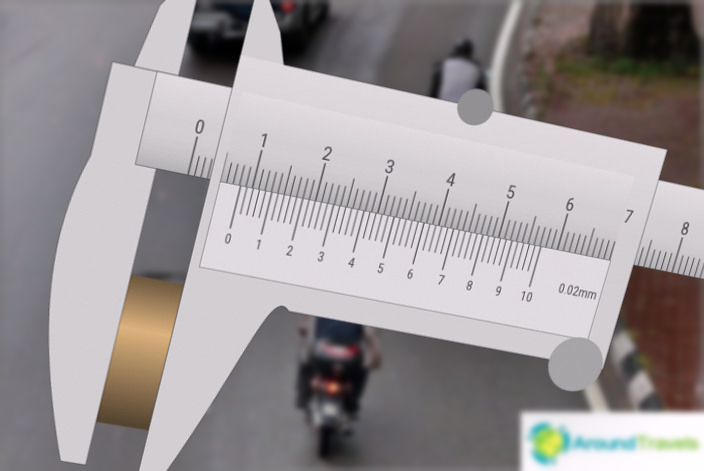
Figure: 8.2 mm
